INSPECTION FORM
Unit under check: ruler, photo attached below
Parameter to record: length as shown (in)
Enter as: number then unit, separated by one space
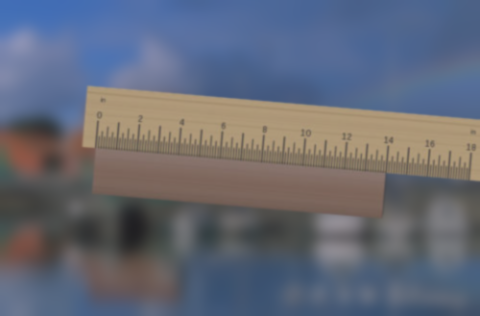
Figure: 14 in
